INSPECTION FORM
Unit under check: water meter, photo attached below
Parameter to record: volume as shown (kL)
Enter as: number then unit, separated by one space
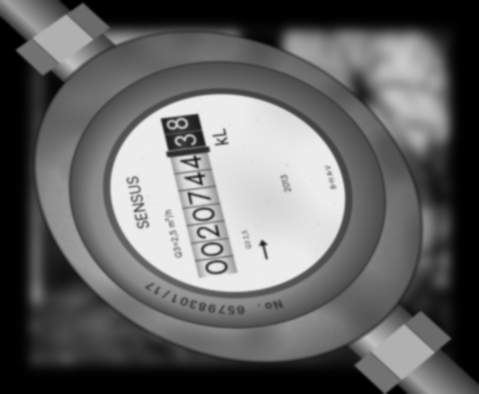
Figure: 20744.38 kL
